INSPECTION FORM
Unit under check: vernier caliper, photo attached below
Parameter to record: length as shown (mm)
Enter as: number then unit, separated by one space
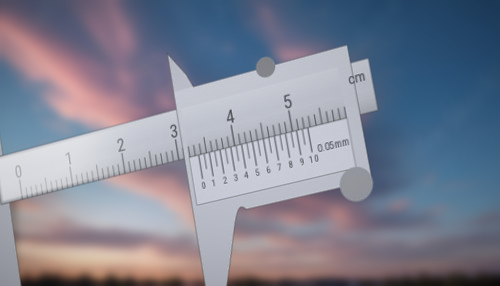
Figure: 33.6 mm
